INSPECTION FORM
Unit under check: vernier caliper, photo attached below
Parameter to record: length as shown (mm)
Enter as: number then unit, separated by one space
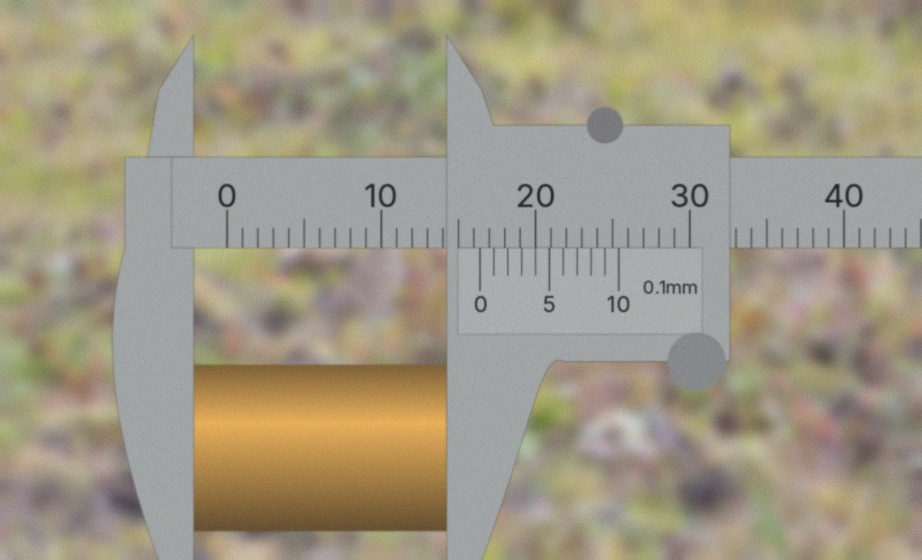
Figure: 16.4 mm
